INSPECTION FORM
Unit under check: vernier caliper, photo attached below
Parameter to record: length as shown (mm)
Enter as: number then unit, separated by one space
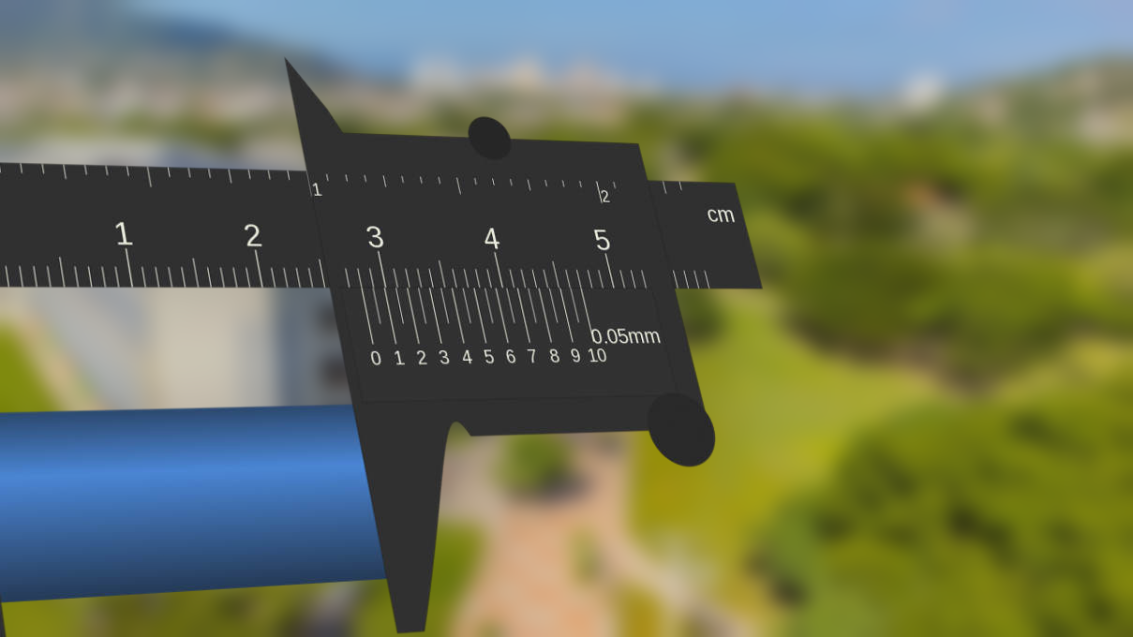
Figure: 28.0 mm
